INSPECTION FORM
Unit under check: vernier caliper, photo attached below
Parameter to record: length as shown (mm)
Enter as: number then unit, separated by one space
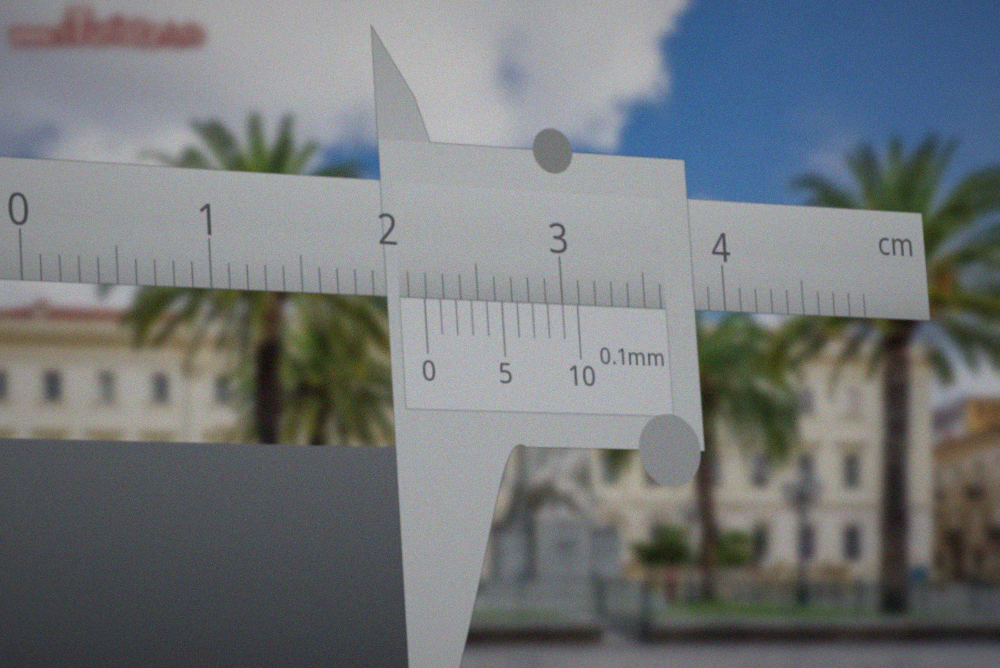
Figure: 21.9 mm
